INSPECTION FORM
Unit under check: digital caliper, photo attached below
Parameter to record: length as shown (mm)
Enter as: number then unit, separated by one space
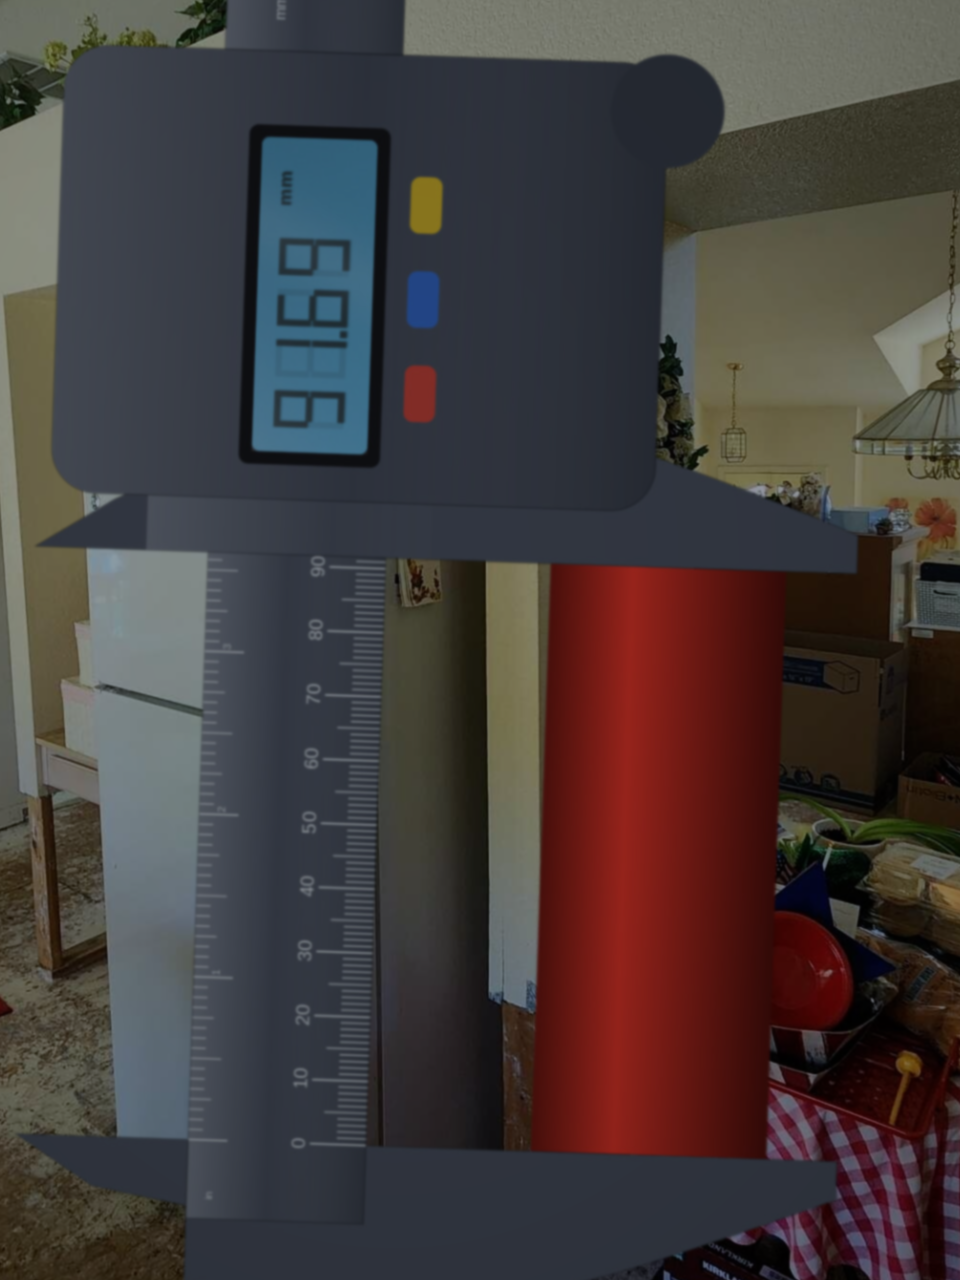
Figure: 91.69 mm
